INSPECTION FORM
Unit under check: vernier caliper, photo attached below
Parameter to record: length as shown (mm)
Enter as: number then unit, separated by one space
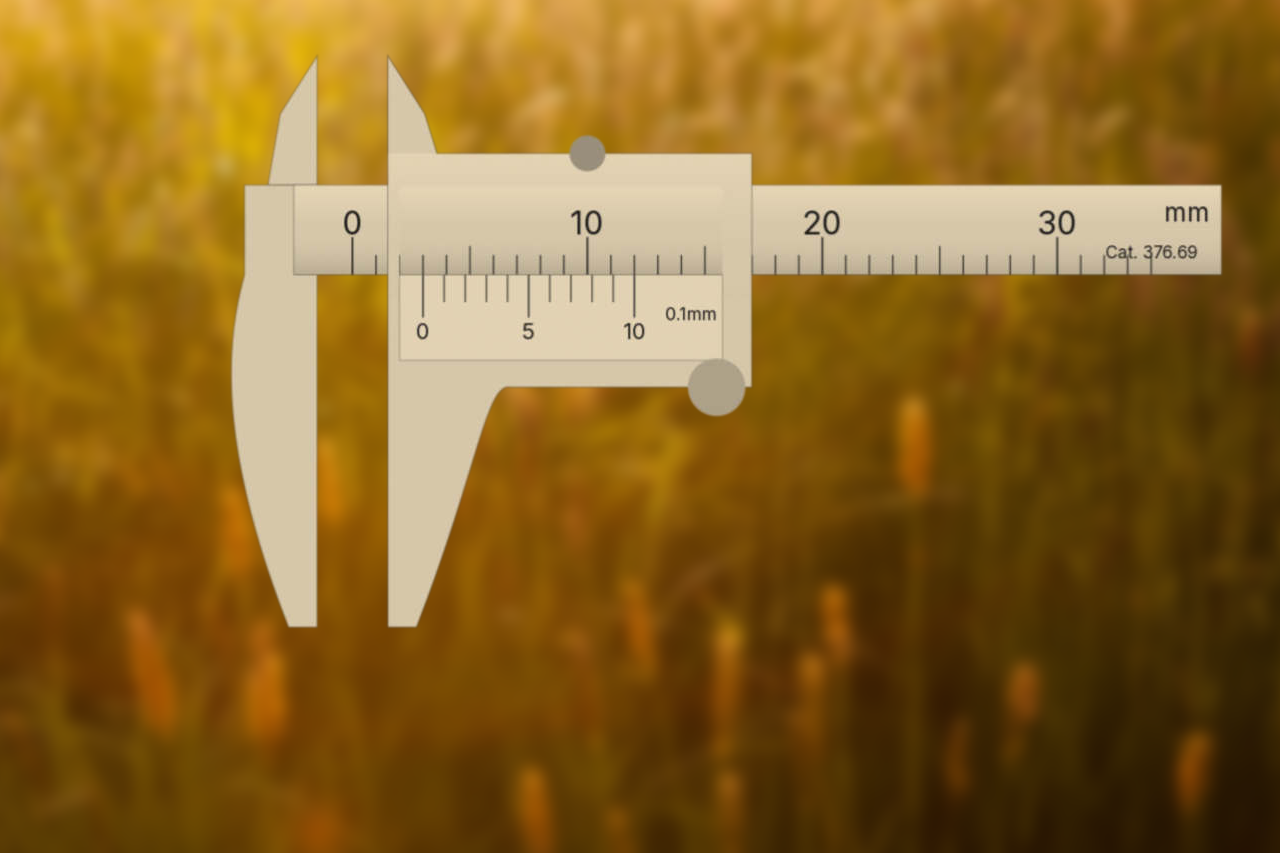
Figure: 3.0 mm
